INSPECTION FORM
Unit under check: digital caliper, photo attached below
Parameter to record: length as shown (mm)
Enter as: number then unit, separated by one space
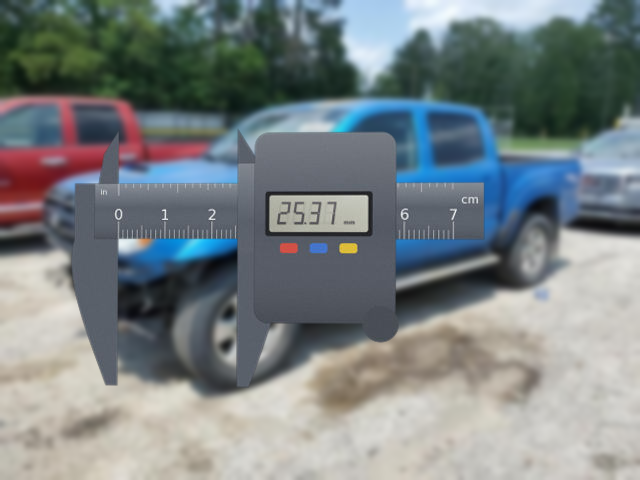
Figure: 25.37 mm
